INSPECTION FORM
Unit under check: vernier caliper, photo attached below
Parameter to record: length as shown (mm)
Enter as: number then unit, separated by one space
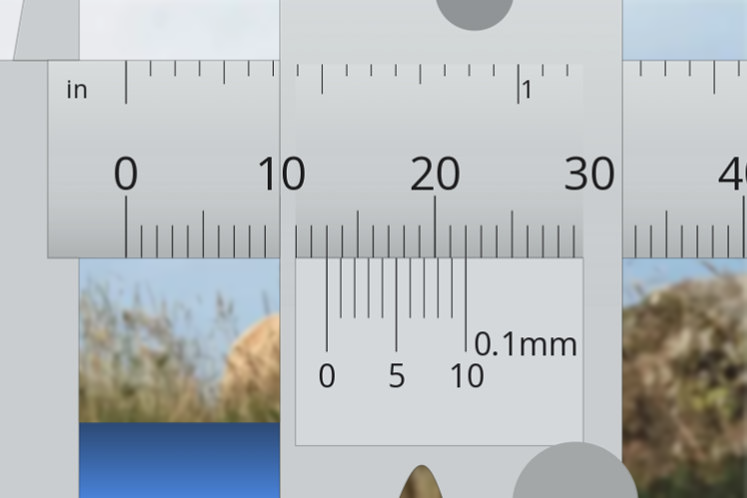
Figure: 13.0 mm
